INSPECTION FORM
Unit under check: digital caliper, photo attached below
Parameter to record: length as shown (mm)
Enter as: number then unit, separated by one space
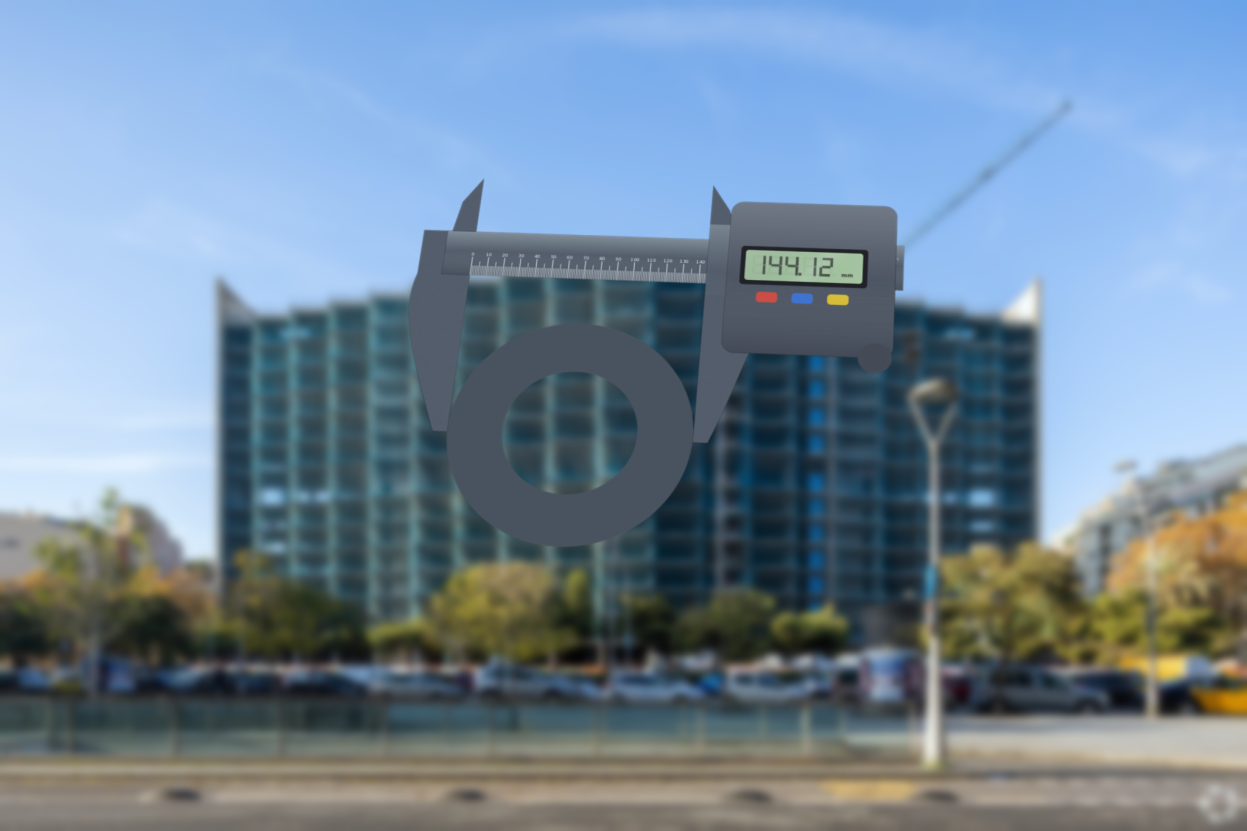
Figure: 144.12 mm
